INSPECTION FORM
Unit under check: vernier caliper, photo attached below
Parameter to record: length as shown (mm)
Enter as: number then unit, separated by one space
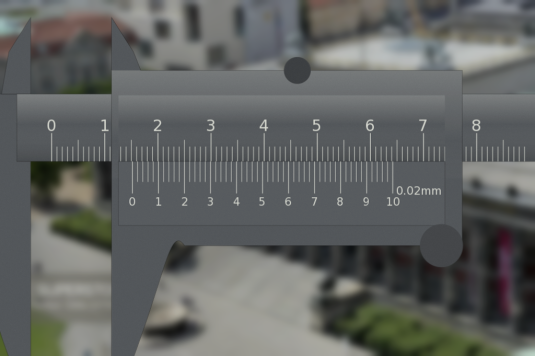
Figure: 15.2 mm
